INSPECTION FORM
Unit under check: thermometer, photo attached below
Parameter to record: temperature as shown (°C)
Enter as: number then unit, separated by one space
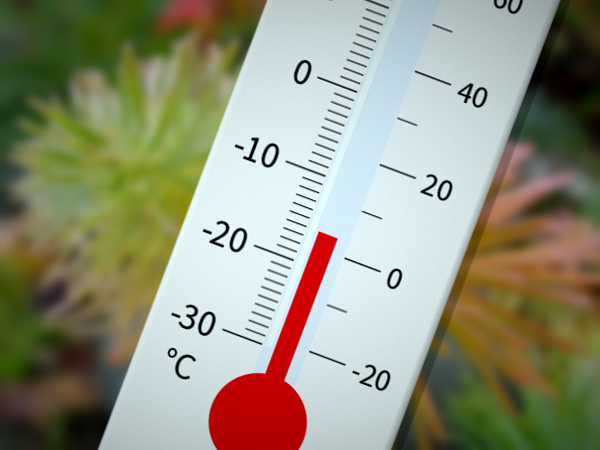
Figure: -16 °C
